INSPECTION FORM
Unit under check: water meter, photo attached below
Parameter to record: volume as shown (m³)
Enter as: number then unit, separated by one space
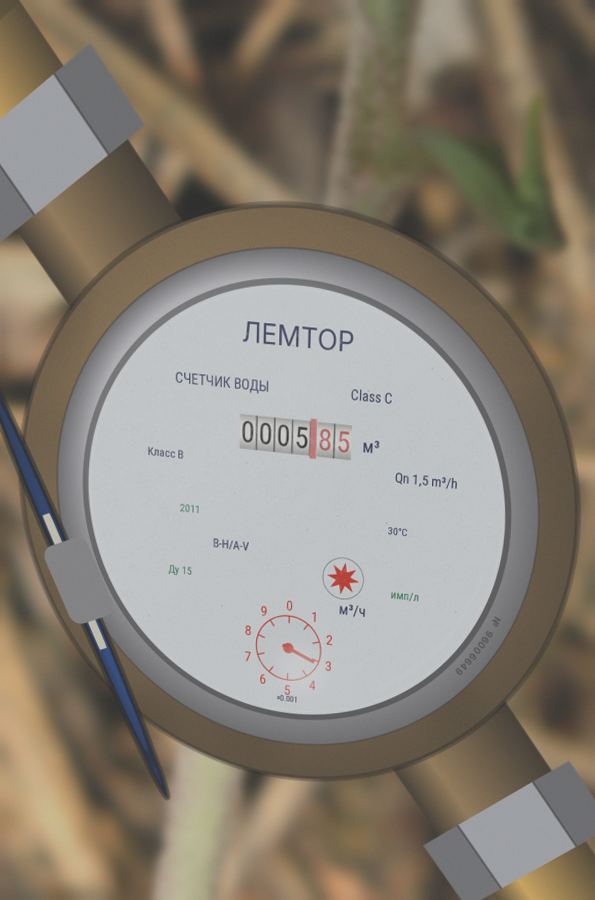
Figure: 5.853 m³
